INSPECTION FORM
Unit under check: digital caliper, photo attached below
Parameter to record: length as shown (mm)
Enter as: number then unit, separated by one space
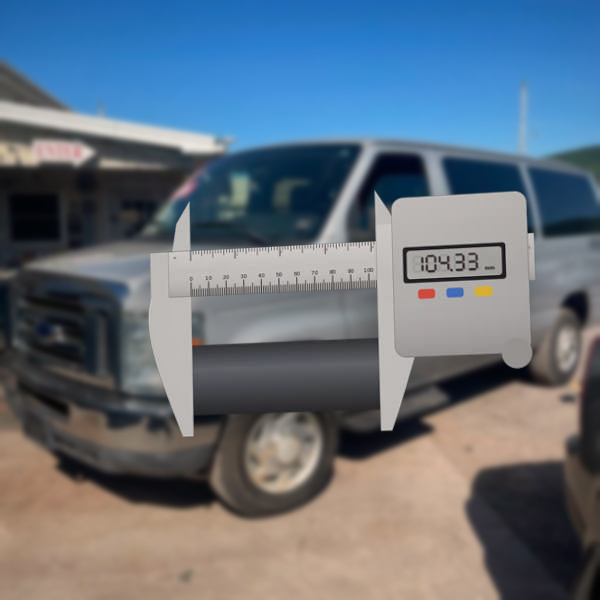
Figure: 104.33 mm
